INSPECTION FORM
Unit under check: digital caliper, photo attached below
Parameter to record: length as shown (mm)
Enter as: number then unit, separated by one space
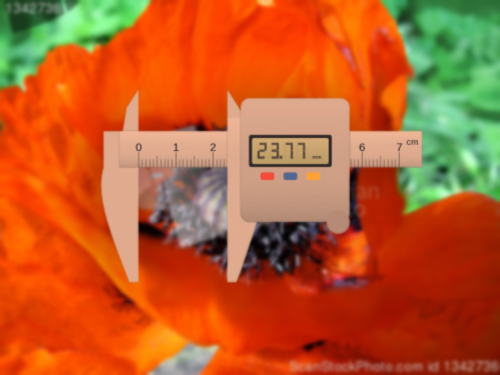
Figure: 23.77 mm
